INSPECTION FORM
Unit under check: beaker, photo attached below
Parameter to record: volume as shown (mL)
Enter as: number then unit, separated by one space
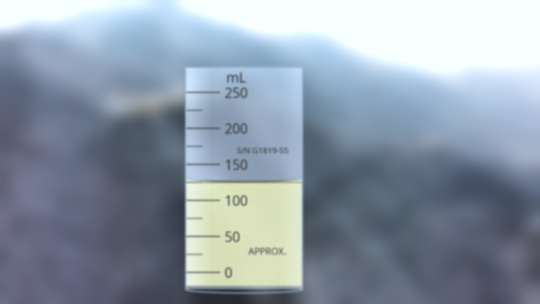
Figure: 125 mL
